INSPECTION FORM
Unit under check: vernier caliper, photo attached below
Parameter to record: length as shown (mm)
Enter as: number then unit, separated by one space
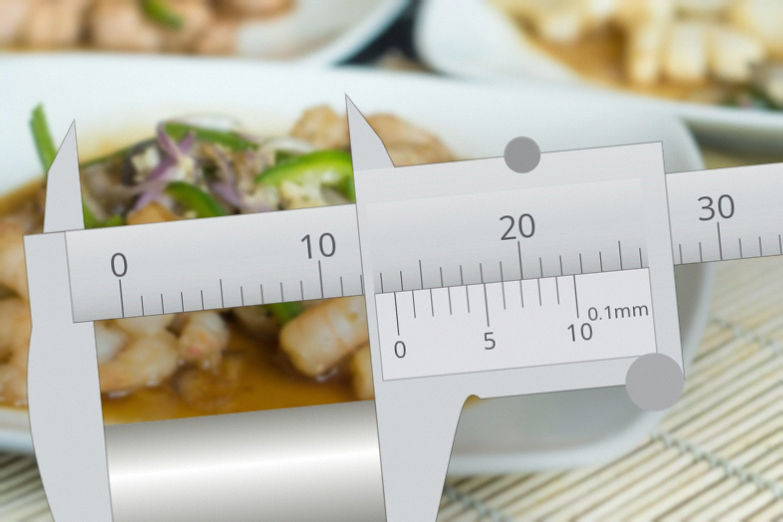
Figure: 13.6 mm
